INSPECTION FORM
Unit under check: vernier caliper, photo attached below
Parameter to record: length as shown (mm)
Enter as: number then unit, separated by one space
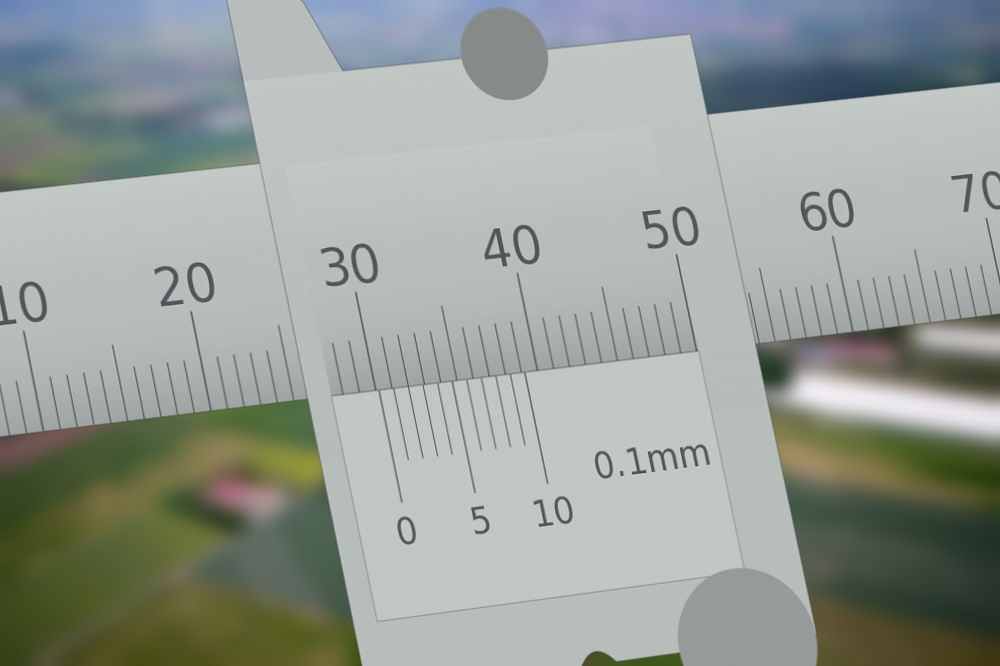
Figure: 30.2 mm
